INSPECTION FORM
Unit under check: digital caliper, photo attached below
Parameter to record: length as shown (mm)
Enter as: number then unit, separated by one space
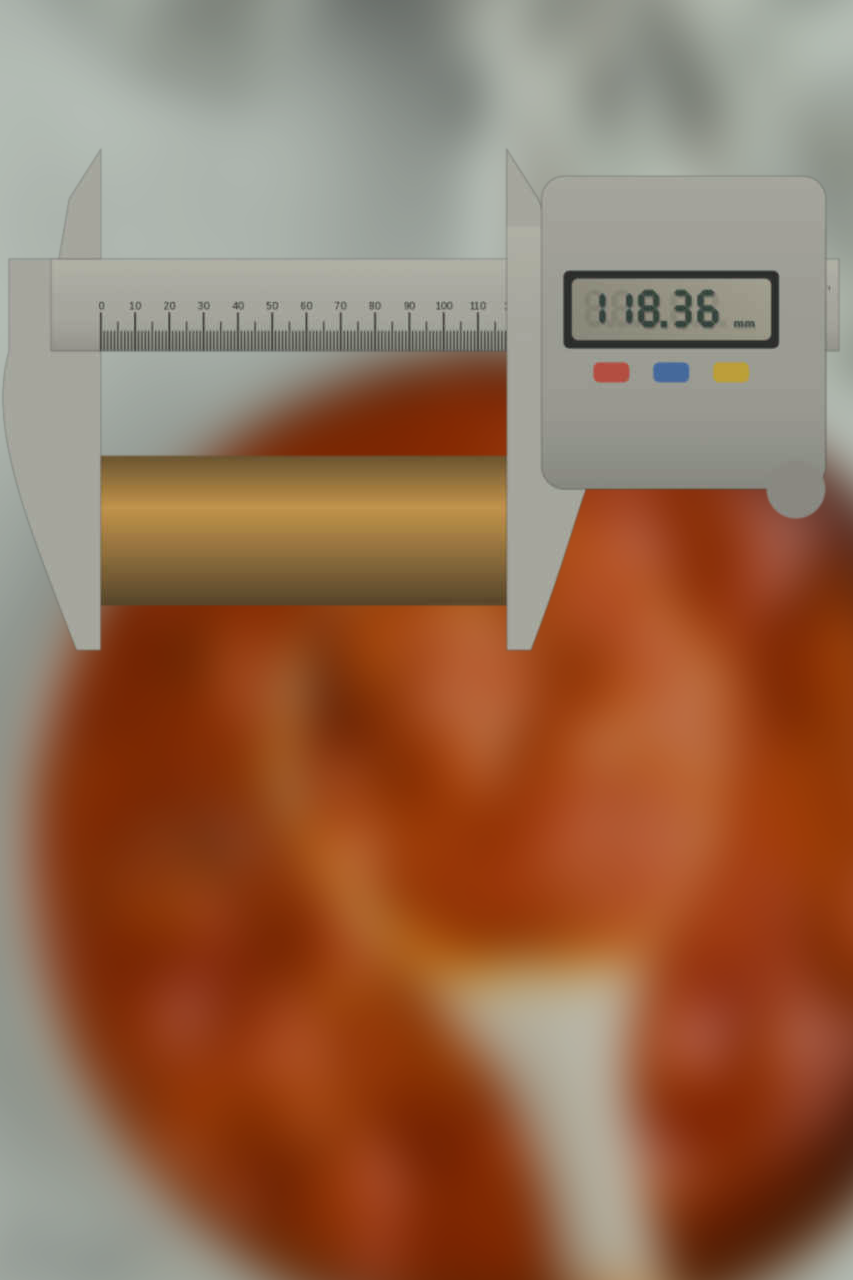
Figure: 118.36 mm
